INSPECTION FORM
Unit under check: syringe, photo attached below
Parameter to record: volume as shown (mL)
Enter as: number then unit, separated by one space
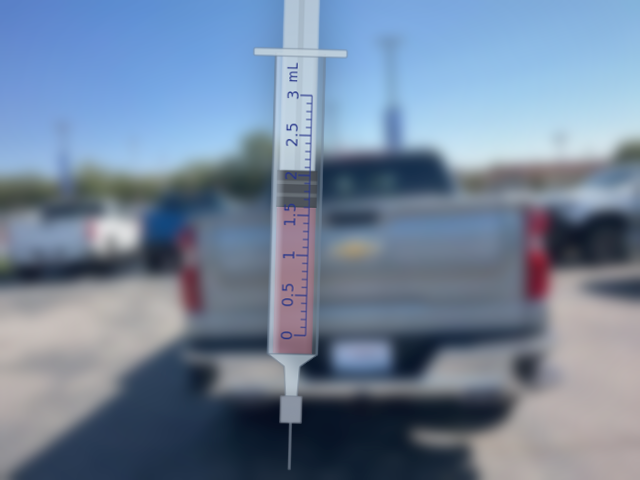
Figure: 1.6 mL
